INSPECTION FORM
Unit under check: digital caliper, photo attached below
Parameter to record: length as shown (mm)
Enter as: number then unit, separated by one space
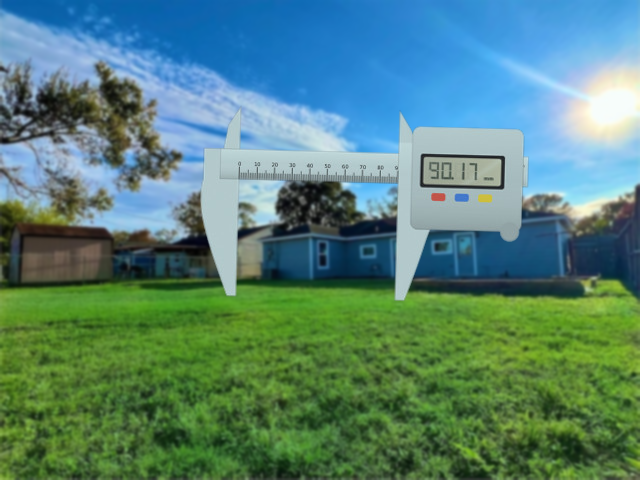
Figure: 90.17 mm
